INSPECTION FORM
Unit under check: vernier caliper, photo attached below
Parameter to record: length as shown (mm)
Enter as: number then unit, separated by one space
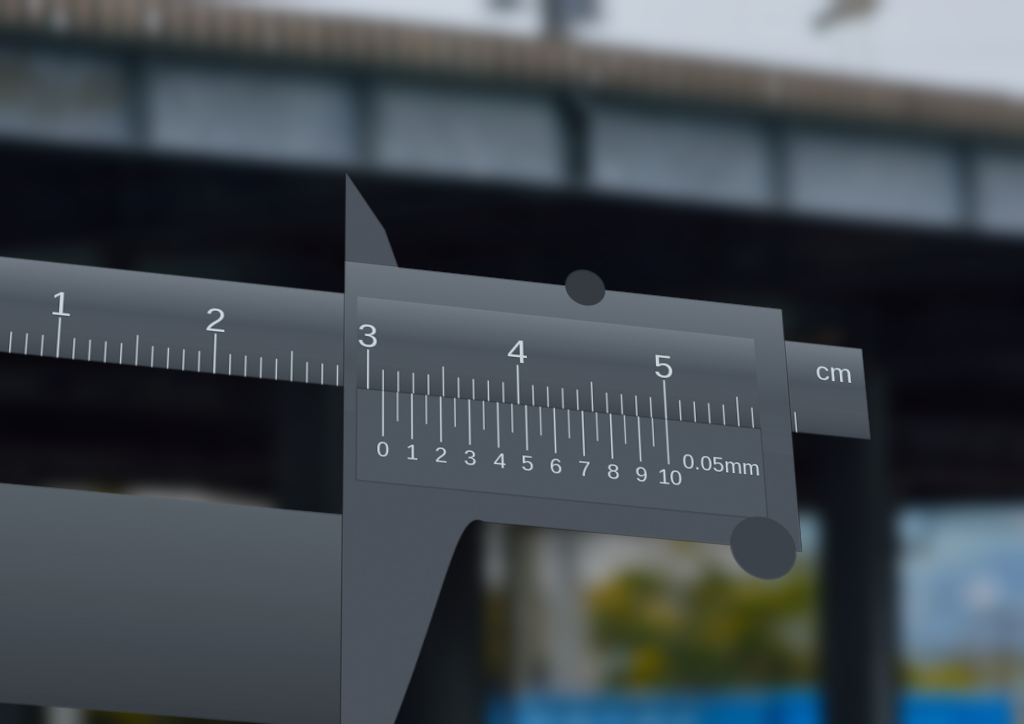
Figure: 31.0 mm
